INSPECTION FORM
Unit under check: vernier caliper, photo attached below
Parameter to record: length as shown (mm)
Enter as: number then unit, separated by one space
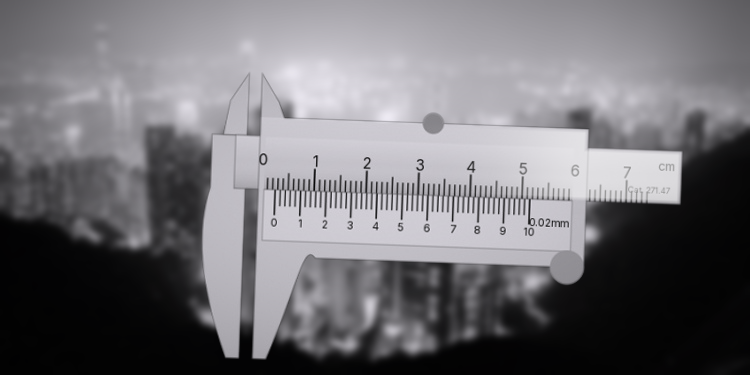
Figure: 2.5 mm
